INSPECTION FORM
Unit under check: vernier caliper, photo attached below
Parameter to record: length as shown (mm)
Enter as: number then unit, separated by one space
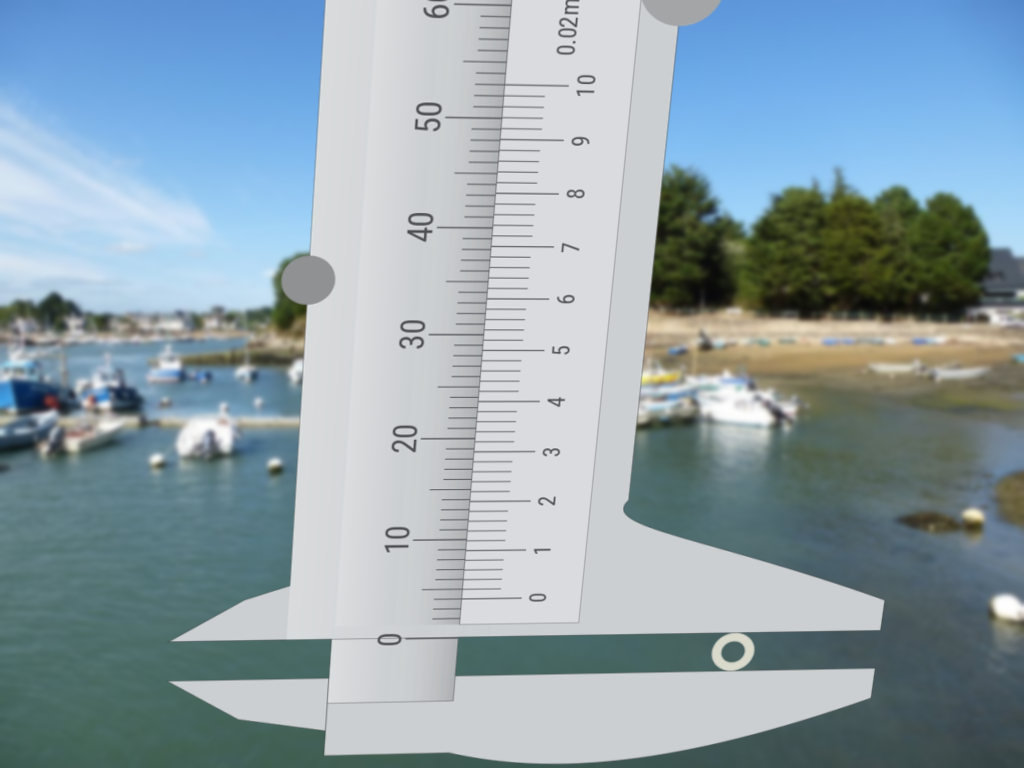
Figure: 4.0 mm
